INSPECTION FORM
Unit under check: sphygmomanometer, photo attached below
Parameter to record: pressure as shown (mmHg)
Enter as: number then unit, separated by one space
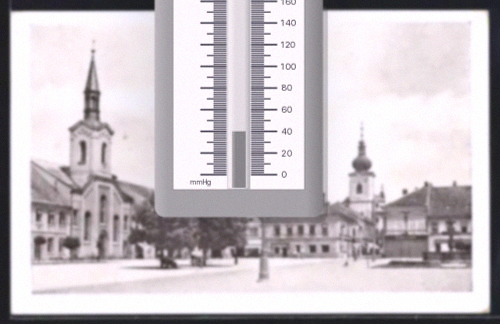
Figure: 40 mmHg
